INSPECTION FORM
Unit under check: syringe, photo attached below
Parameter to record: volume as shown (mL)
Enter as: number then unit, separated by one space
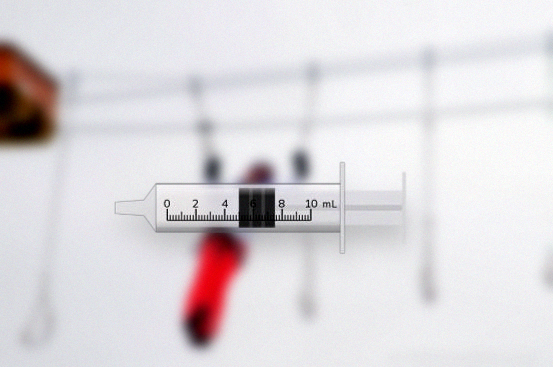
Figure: 5 mL
